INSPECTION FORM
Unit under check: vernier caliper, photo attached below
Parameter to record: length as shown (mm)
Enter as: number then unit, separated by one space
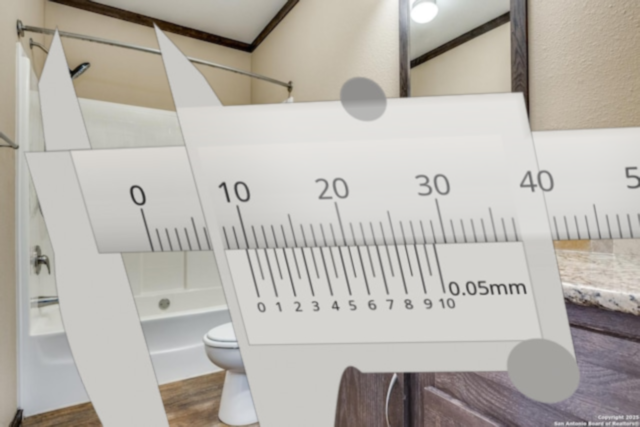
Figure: 9.8 mm
